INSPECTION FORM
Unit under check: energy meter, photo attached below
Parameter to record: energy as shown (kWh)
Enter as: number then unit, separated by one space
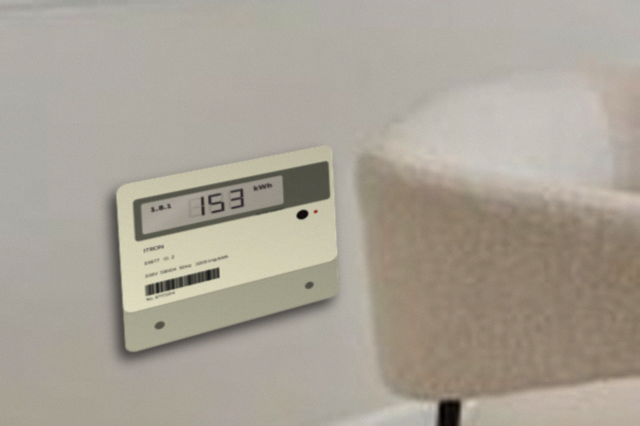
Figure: 153 kWh
